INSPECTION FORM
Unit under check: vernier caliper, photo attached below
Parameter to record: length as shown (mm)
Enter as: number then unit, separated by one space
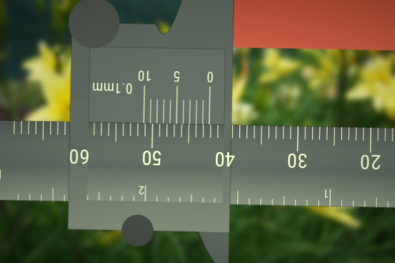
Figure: 42.2 mm
